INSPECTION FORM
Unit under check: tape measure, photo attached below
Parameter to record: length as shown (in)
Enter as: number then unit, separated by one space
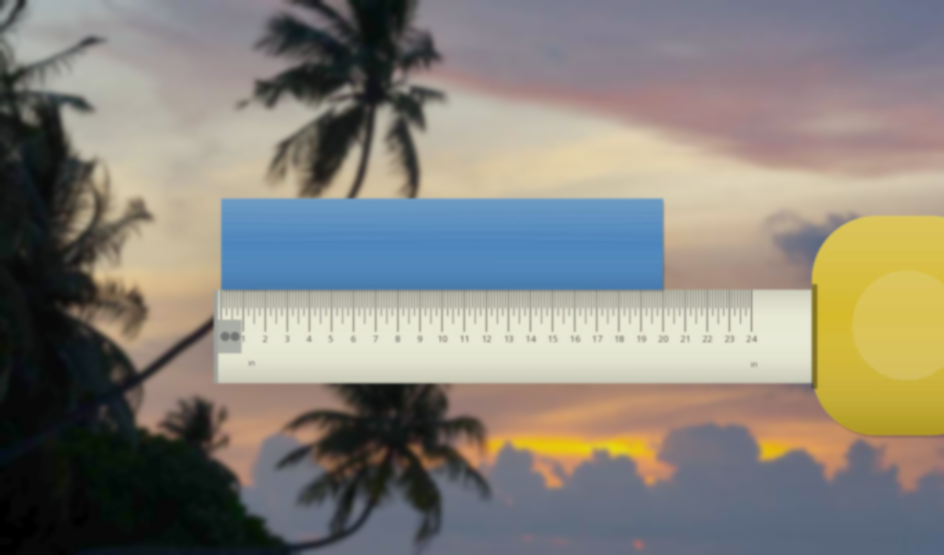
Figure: 20 in
